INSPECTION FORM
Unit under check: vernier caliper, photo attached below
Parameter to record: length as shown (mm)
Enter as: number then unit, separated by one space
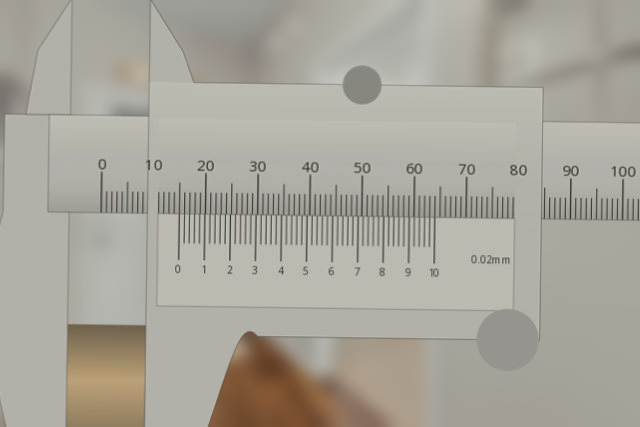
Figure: 15.0 mm
